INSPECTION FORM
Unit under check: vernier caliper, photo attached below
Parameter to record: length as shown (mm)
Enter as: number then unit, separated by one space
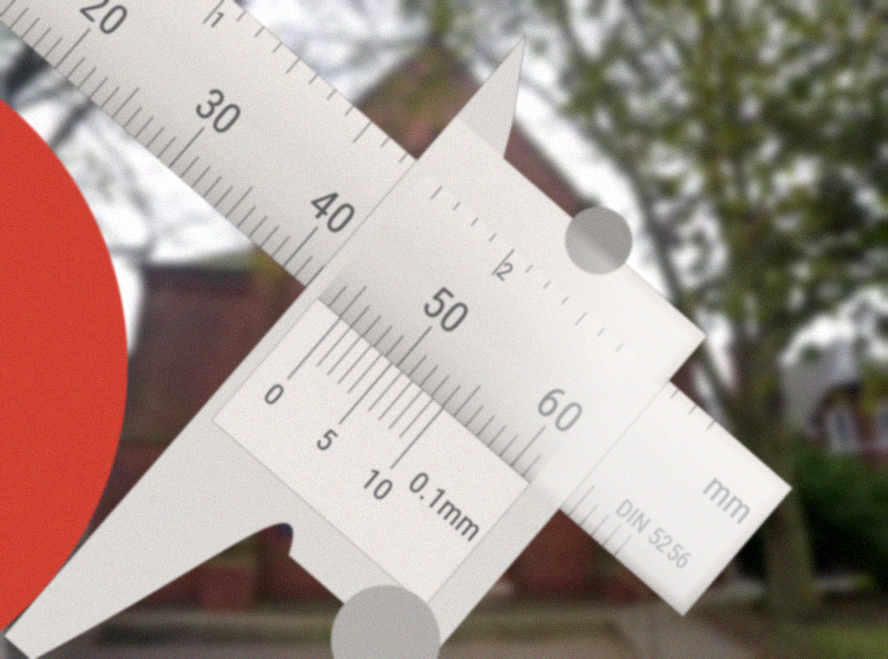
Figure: 45.1 mm
